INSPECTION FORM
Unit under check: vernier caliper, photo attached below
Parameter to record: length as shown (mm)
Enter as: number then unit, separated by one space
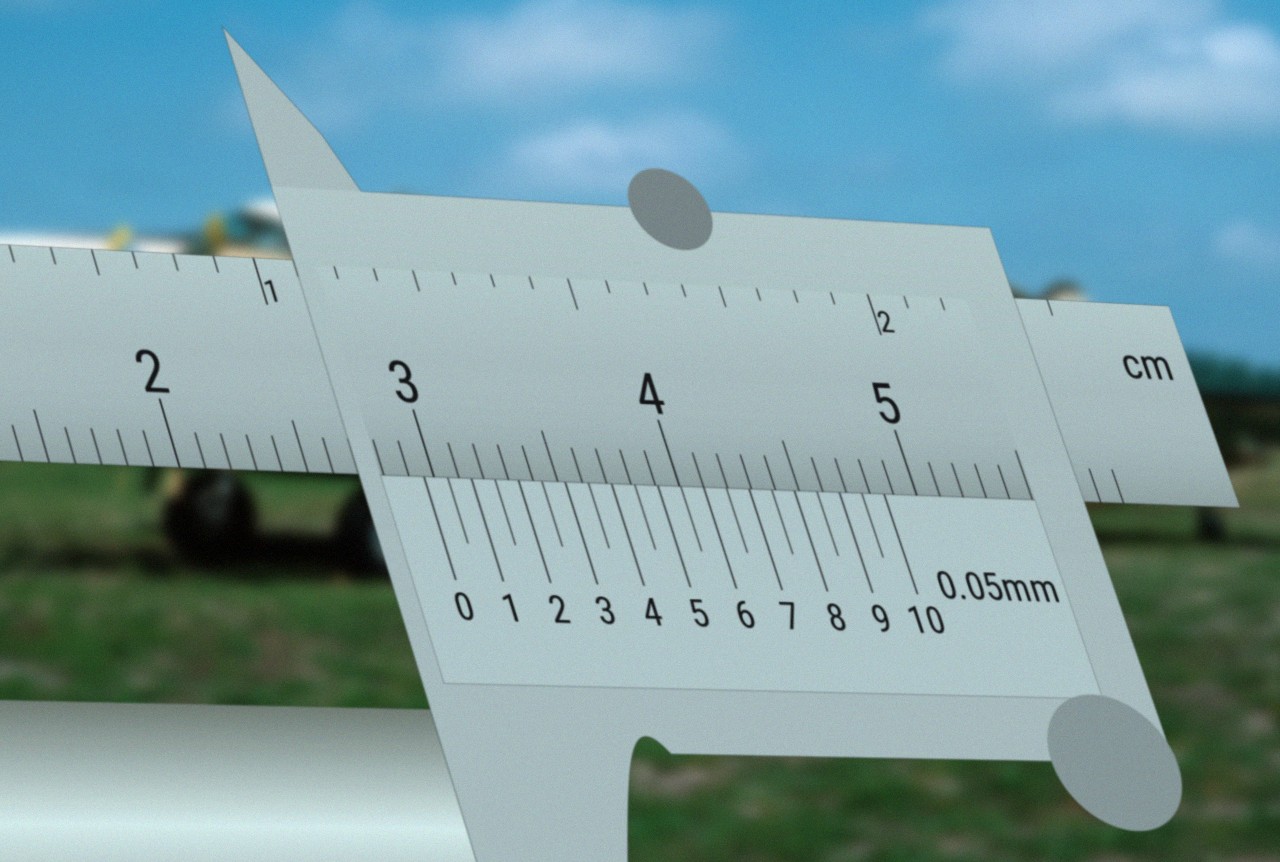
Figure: 29.6 mm
